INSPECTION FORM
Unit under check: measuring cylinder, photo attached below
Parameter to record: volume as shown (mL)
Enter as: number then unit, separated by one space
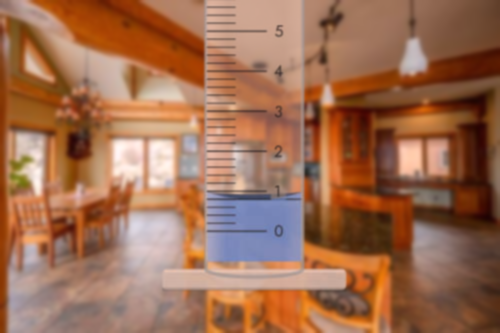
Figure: 0.8 mL
